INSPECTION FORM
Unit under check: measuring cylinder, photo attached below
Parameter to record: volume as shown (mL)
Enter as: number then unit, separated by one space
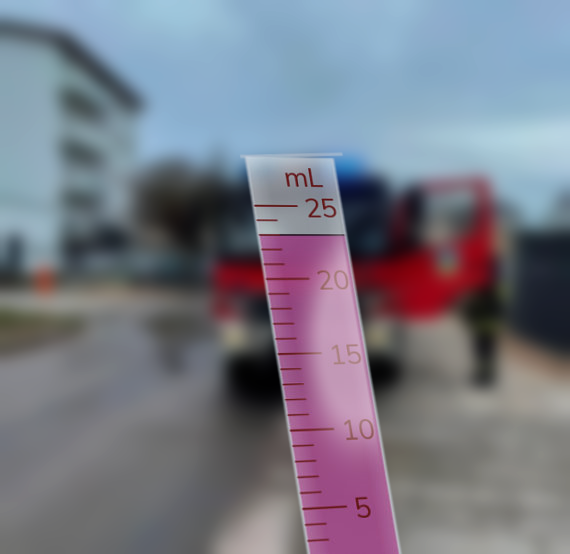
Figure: 23 mL
